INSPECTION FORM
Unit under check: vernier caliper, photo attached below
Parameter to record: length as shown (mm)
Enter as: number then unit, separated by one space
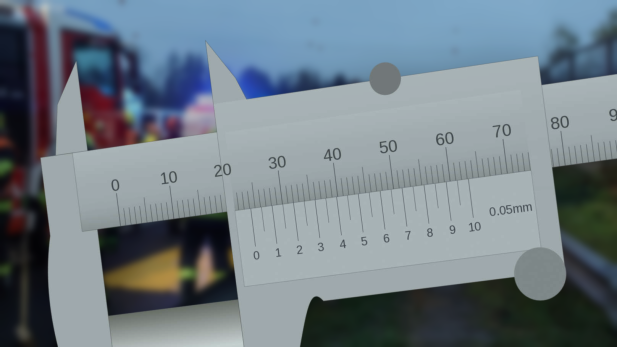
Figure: 24.2 mm
